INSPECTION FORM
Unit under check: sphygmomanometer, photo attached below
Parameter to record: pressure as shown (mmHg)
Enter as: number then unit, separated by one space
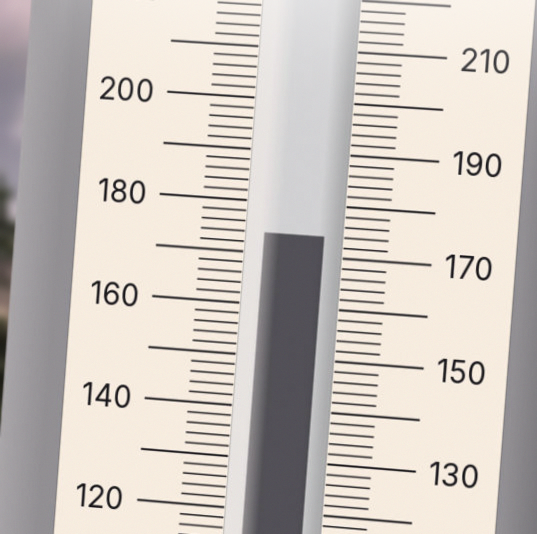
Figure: 174 mmHg
